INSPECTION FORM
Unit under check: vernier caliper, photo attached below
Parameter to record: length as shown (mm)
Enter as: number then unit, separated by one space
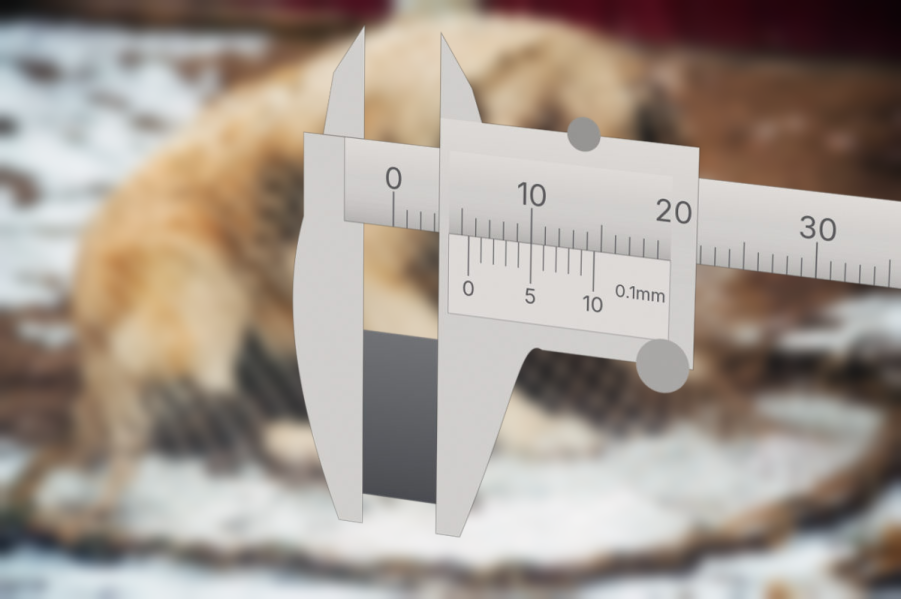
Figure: 5.5 mm
